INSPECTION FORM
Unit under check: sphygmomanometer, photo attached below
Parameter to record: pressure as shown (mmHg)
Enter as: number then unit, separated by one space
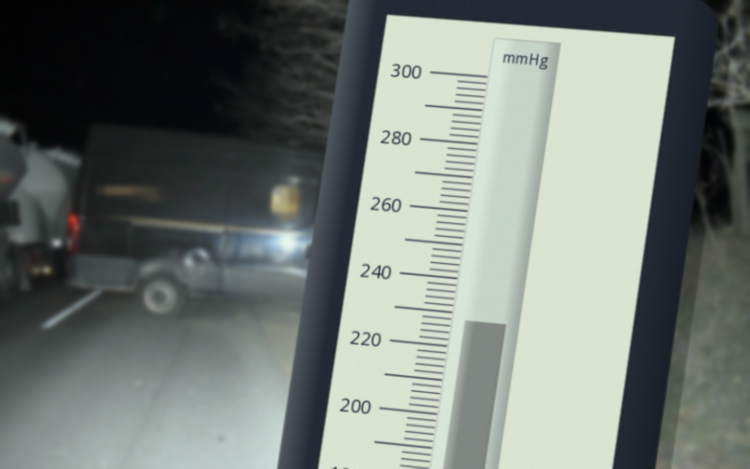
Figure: 228 mmHg
